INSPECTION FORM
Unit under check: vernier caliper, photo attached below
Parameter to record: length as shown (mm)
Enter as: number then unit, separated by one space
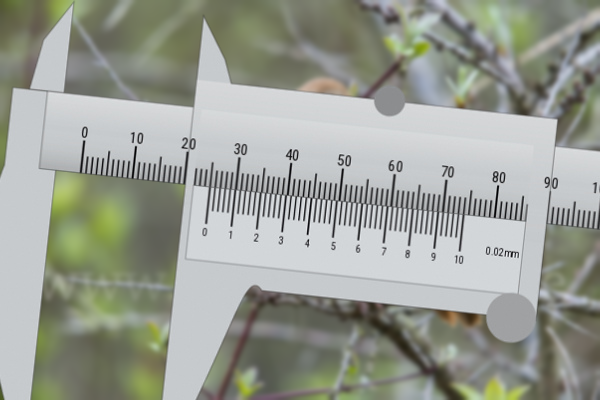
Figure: 25.0 mm
